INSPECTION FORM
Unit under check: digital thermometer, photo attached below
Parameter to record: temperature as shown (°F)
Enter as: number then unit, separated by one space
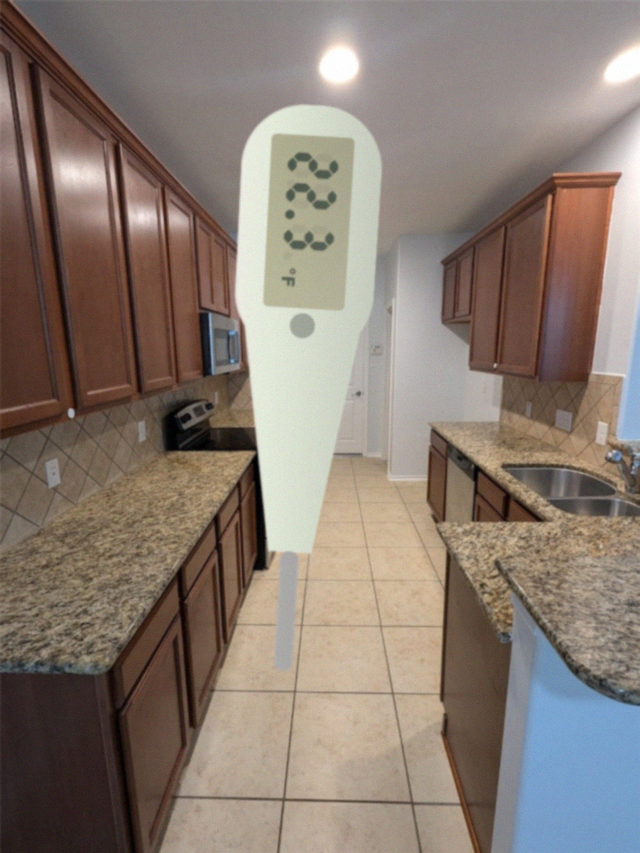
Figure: 22.3 °F
